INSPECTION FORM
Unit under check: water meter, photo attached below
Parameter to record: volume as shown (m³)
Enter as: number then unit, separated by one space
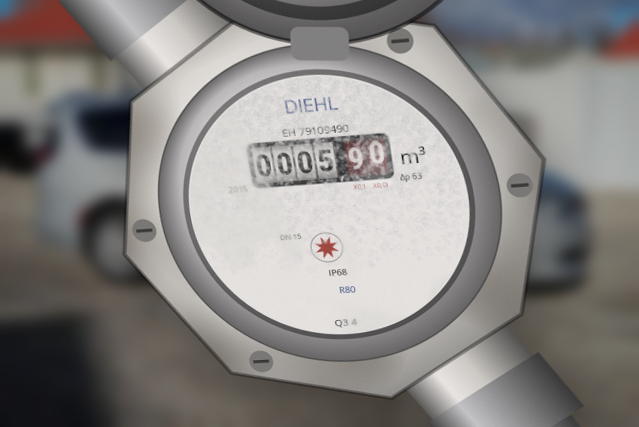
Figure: 5.90 m³
